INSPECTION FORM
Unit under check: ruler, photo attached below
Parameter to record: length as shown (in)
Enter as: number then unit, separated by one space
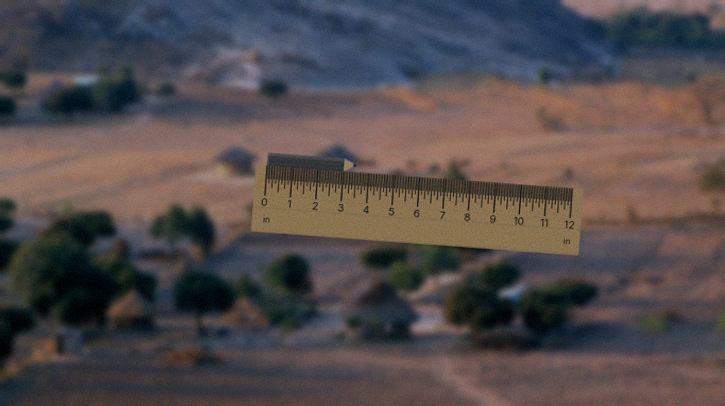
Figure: 3.5 in
